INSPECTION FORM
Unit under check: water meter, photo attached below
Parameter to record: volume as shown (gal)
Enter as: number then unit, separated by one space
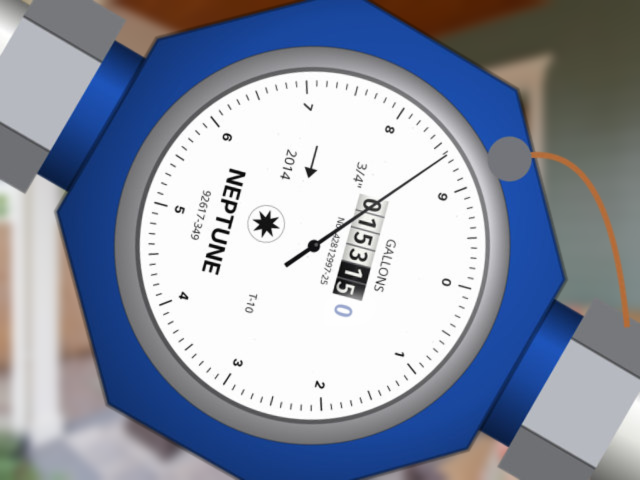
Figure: 153148.6 gal
